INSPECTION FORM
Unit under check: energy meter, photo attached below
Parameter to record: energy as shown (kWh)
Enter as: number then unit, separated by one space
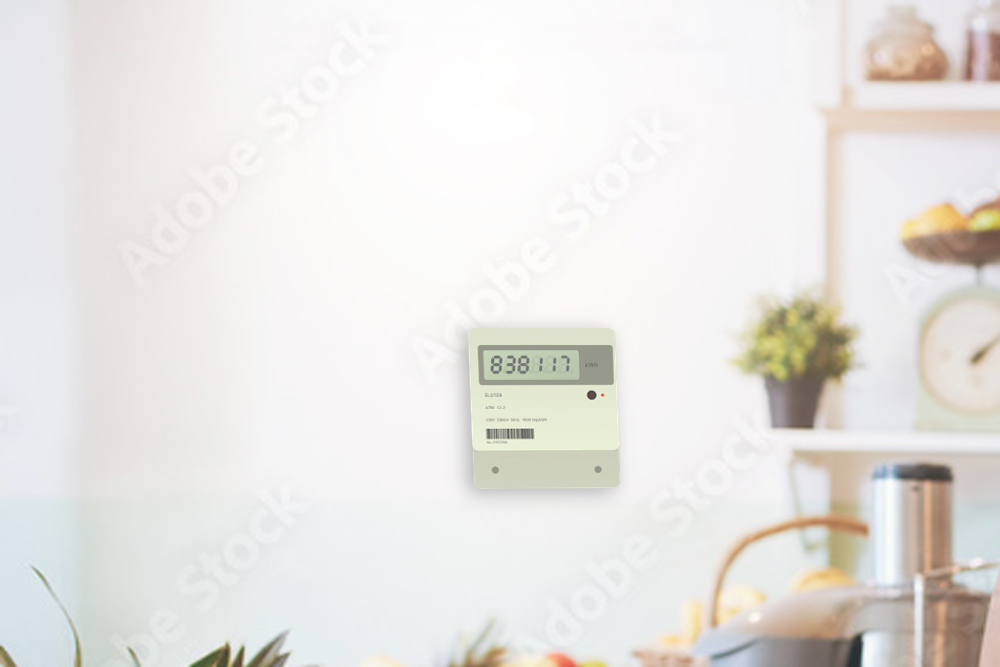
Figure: 838117 kWh
